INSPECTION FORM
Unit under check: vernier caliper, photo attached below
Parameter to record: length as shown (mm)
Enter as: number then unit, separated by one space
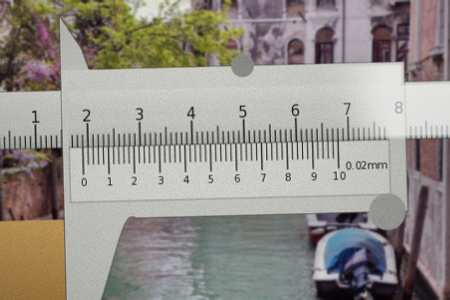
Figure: 19.0 mm
